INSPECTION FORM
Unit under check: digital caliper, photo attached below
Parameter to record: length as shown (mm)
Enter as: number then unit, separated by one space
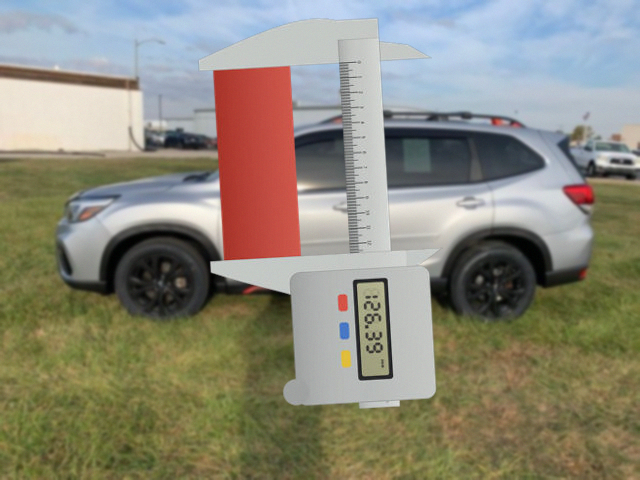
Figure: 126.39 mm
